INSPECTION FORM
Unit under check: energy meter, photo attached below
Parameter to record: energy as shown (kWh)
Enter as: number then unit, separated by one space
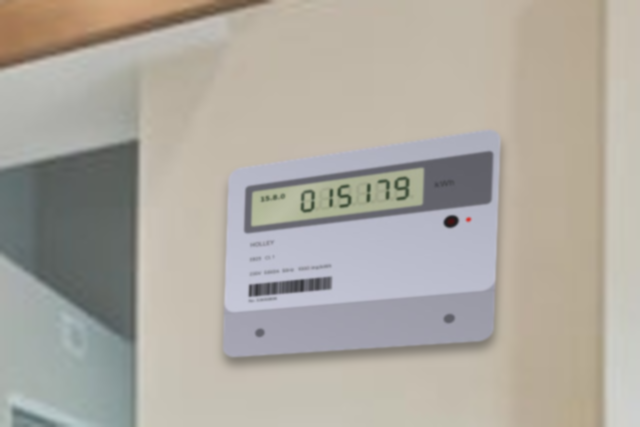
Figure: 15179 kWh
